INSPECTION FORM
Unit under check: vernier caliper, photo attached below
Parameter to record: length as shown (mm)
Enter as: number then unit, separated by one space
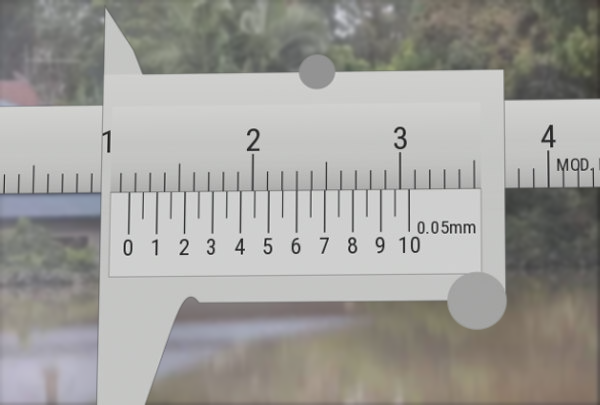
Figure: 11.6 mm
